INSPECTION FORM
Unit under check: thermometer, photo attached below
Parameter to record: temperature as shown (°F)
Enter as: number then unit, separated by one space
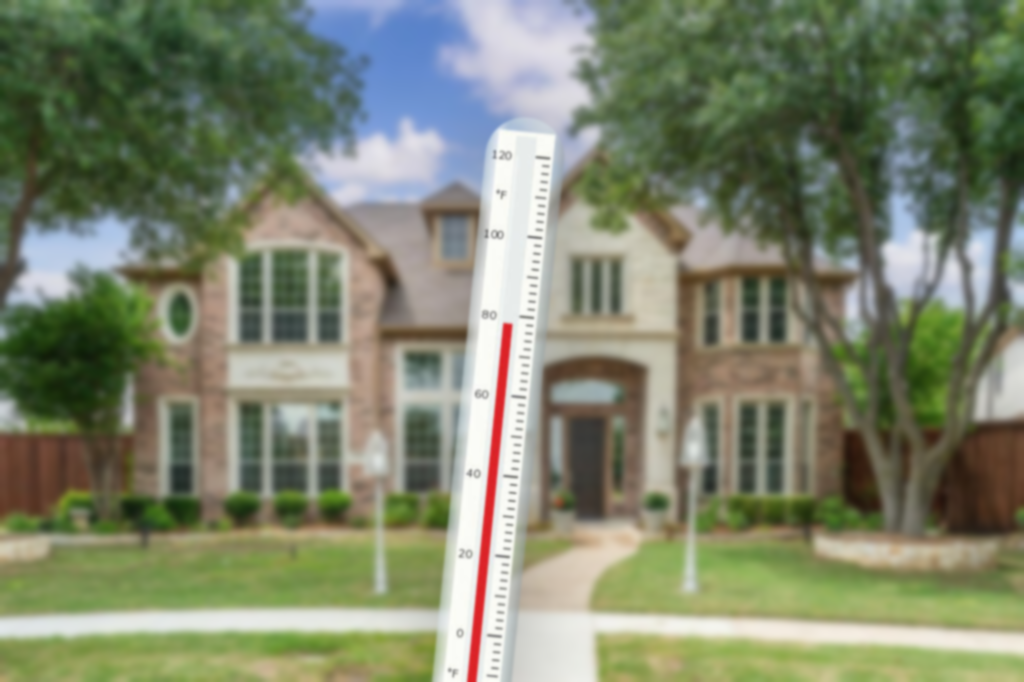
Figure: 78 °F
